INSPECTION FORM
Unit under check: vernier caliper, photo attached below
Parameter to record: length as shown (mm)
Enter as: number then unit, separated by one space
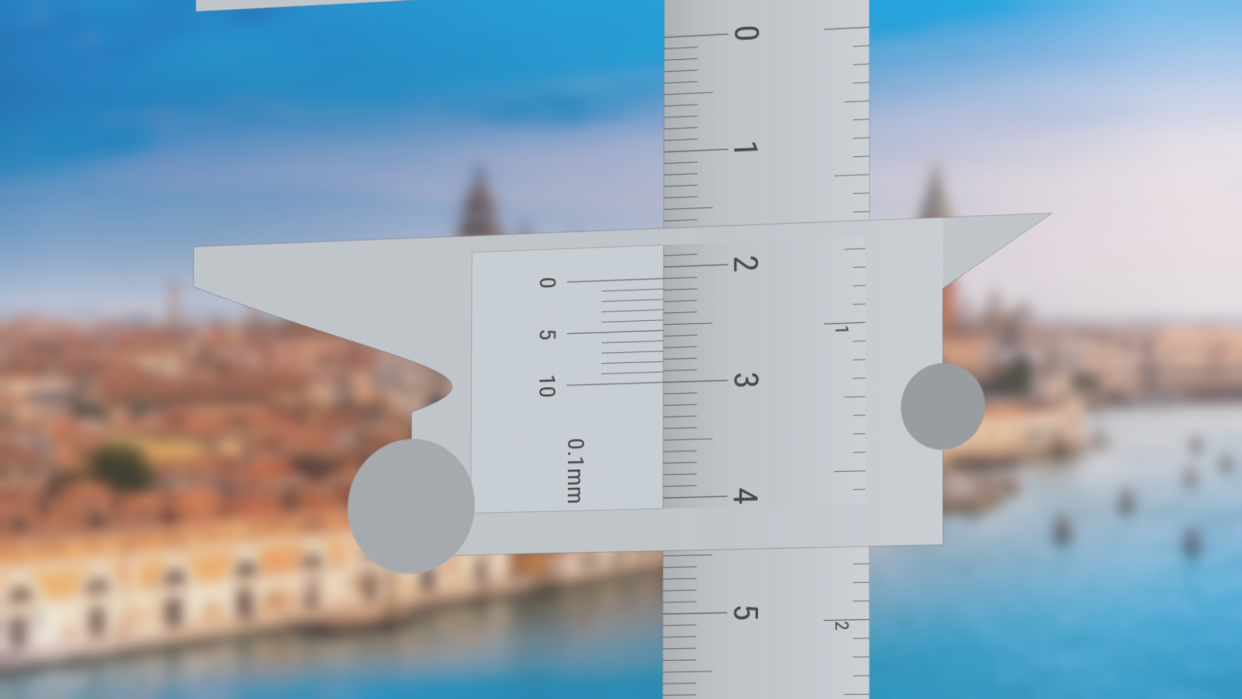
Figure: 21.0 mm
